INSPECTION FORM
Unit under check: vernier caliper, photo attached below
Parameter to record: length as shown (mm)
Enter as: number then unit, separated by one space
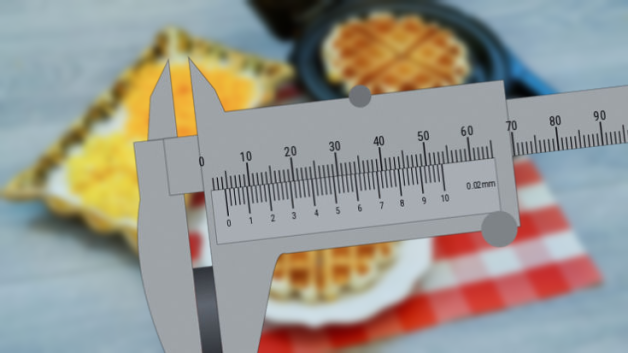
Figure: 4.5 mm
